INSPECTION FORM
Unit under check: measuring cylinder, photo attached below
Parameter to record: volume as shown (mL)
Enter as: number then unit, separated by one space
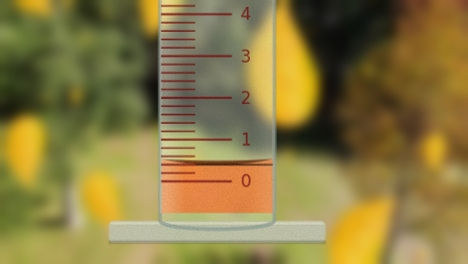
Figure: 0.4 mL
